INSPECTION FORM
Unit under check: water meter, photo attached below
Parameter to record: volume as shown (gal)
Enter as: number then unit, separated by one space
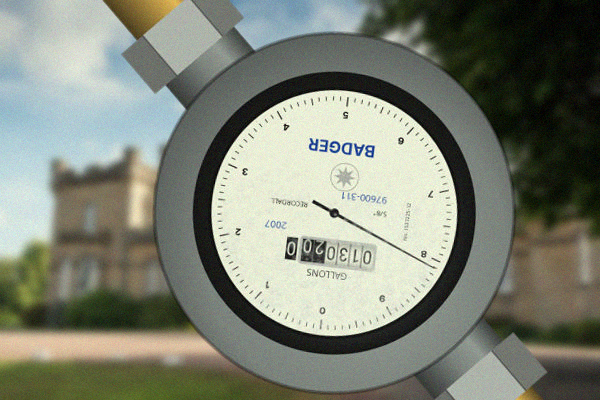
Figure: 130198.1 gal
